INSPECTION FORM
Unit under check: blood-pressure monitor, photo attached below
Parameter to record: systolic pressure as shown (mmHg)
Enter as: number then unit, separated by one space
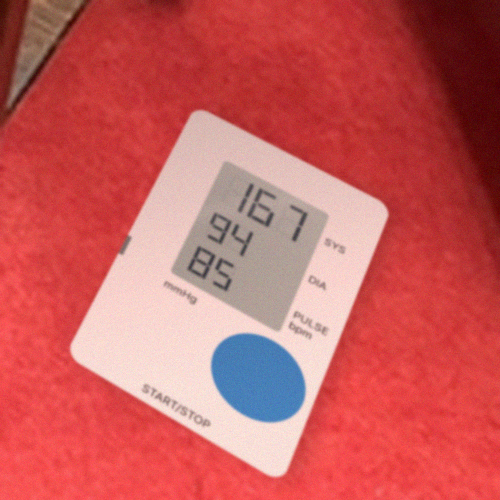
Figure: 167 mmHg
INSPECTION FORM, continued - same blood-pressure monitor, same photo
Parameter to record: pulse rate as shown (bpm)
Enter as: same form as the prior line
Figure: 85 bpm
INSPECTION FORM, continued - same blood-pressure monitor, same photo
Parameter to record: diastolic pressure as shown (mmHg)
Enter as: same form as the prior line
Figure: 94 mmHg
